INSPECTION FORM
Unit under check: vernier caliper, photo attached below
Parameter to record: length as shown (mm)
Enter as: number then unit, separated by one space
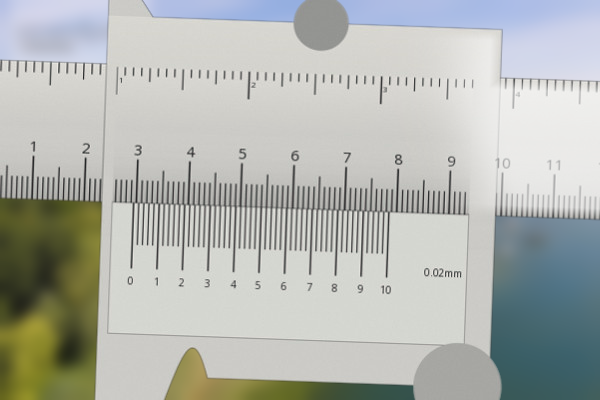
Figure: 29.5 mm
